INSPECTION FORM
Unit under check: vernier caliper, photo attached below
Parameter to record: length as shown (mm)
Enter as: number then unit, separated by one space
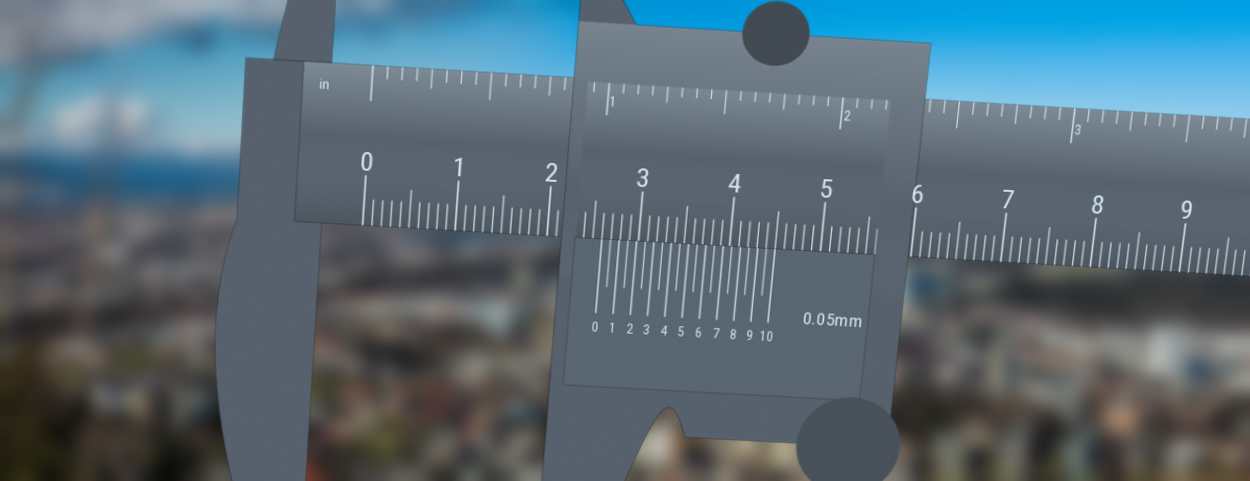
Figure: 26.0 mm
